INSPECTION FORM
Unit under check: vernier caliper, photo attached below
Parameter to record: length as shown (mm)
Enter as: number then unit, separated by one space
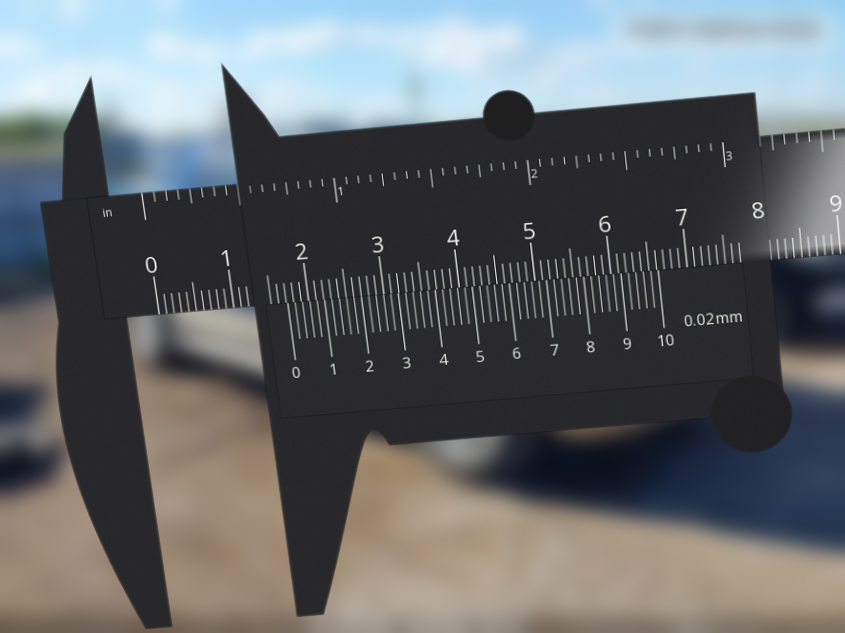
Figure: 17.2 mm
